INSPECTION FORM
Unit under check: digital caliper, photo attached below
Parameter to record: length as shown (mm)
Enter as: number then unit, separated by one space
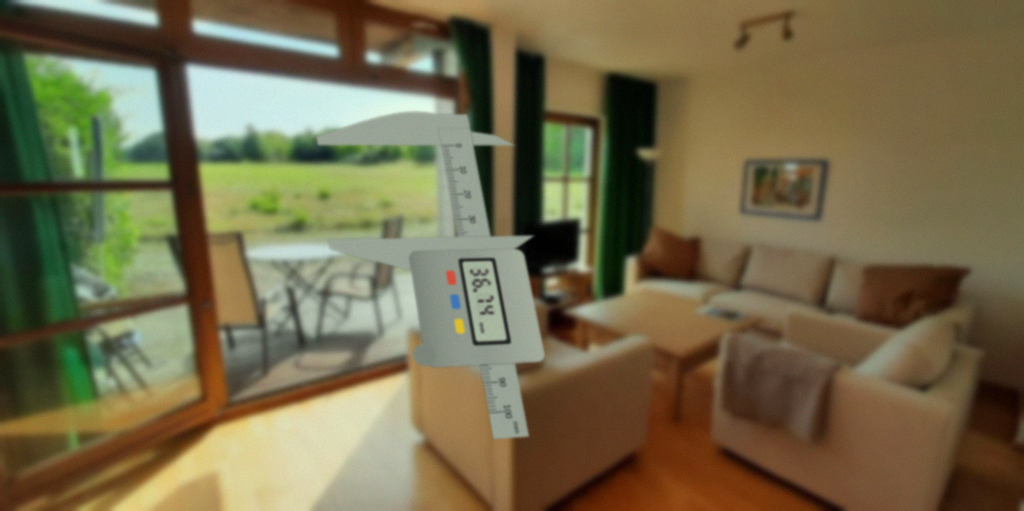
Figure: 36.74 mm
